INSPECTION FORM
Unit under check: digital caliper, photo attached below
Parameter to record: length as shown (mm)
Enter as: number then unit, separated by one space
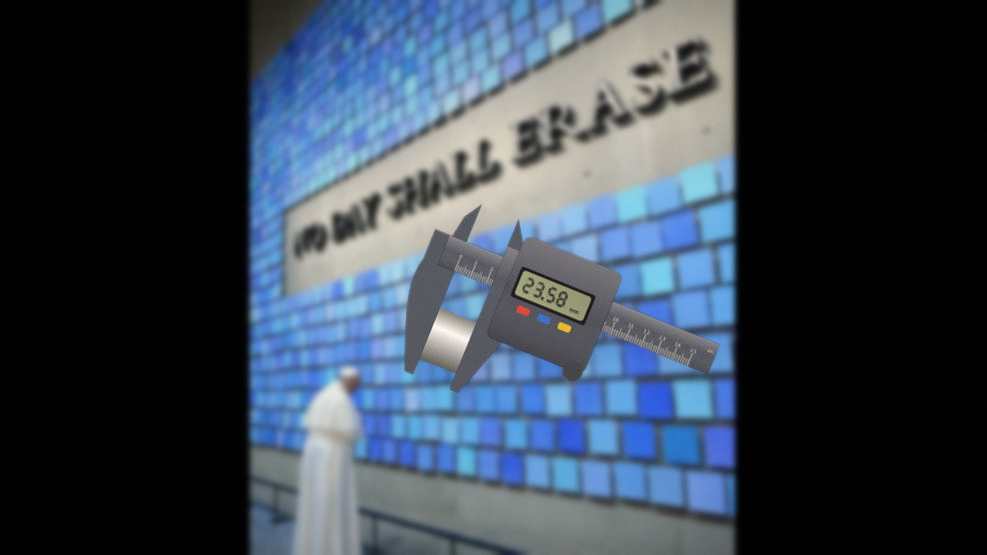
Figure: 23.58 mm
